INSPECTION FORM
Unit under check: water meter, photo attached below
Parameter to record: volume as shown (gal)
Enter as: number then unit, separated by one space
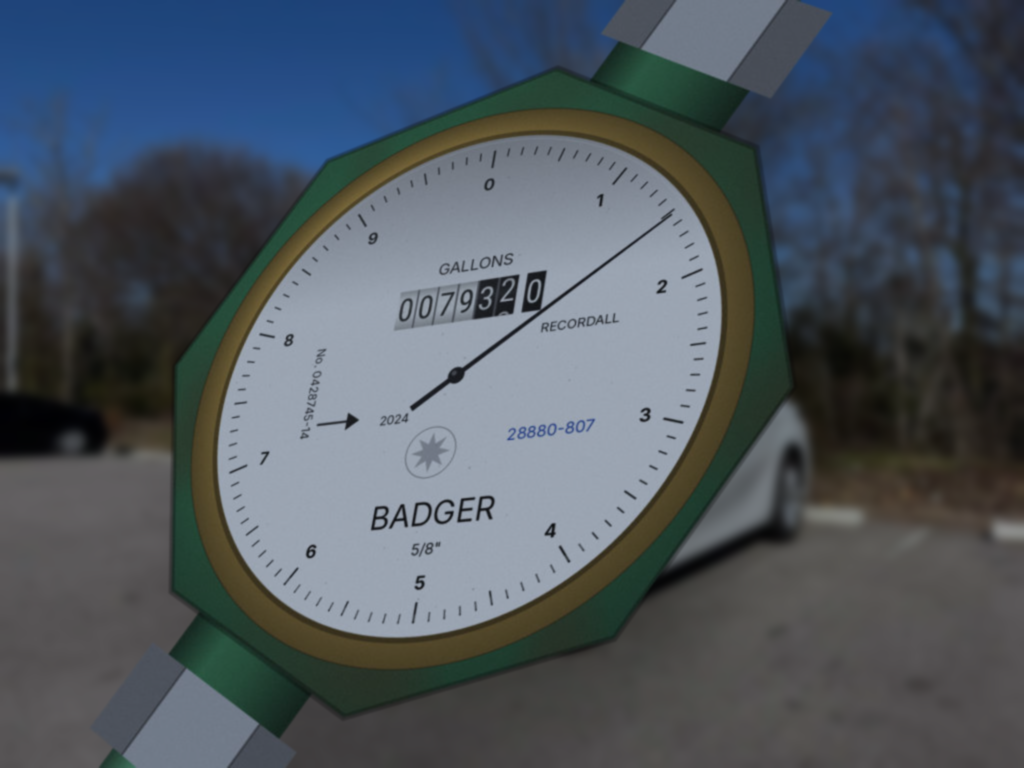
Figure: 79321.5 gal
